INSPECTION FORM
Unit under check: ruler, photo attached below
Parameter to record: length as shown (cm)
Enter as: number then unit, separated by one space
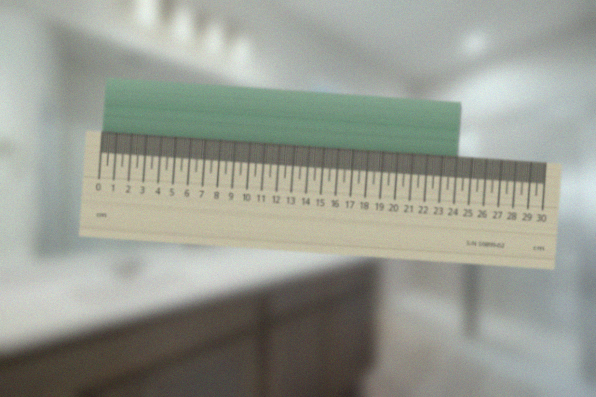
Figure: 24 cm
